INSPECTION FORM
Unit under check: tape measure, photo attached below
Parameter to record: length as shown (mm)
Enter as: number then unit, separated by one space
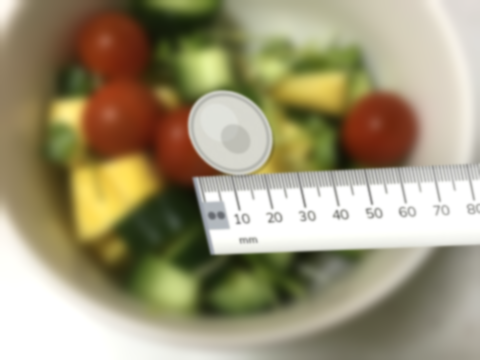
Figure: 25 mm
